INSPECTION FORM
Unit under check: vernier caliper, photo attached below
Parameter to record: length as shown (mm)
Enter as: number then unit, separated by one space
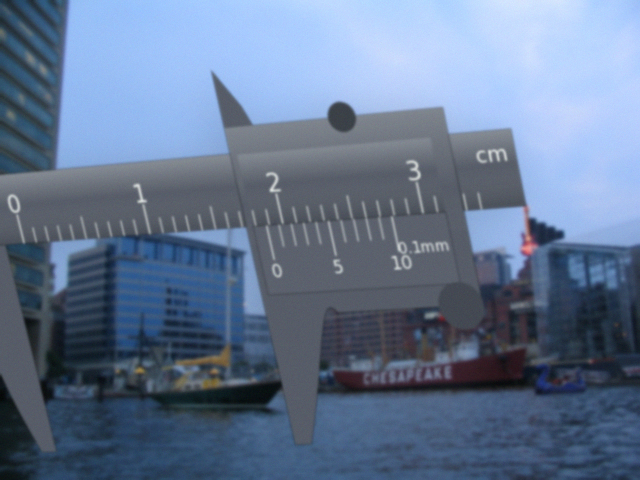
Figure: 18.8 mm
